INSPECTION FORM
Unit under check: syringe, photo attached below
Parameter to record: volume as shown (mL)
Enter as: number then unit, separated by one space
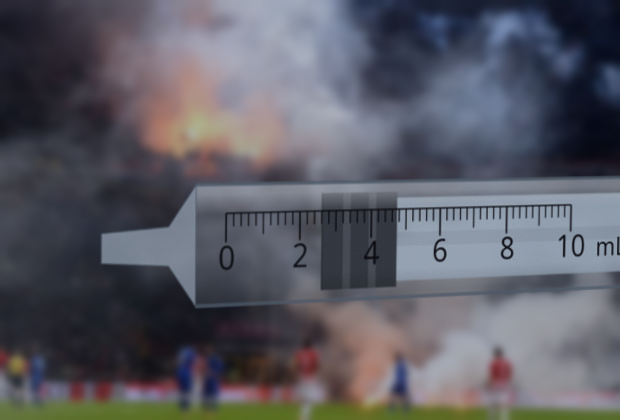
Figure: 2.6 mL
